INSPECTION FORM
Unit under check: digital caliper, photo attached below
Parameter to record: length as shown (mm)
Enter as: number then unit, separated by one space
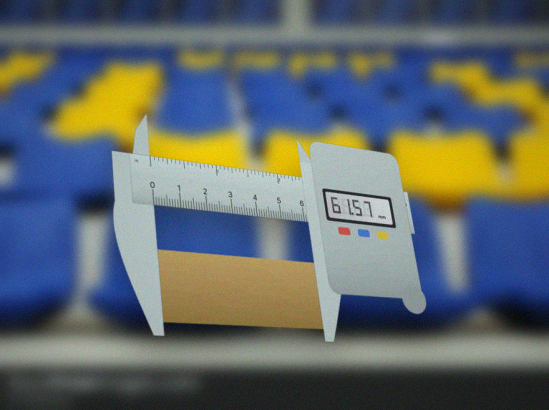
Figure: 61.57 mm
